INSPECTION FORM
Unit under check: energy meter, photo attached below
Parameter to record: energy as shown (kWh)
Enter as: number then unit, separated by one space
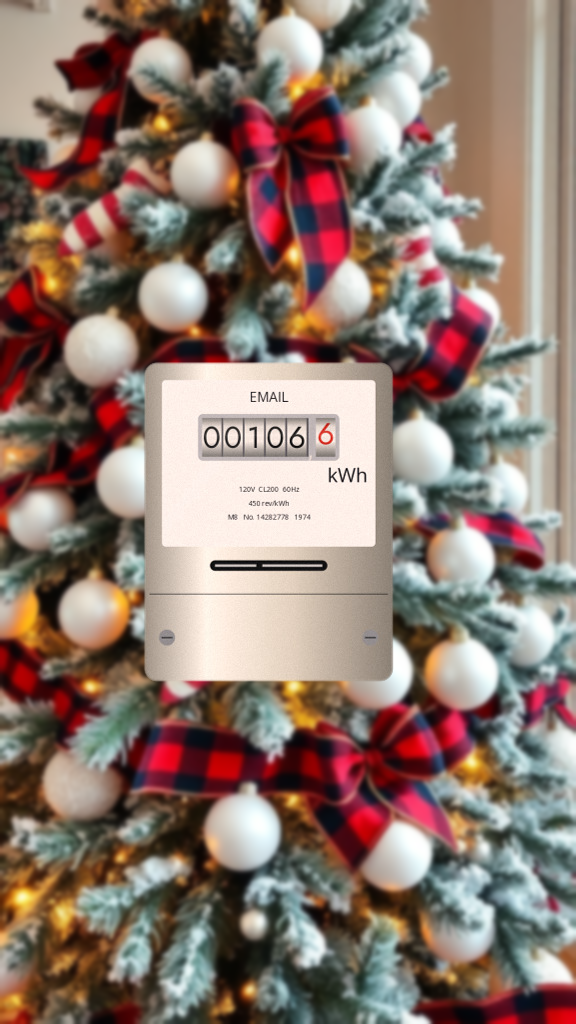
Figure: 106.6 kWh
